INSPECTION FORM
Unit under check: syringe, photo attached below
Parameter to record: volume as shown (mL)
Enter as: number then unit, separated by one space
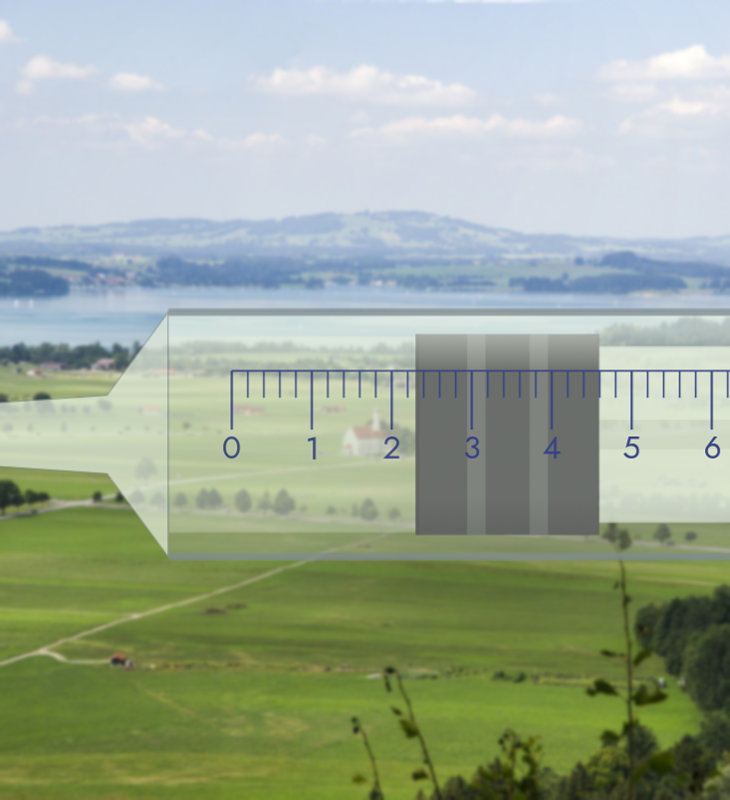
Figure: 2.3 mL
